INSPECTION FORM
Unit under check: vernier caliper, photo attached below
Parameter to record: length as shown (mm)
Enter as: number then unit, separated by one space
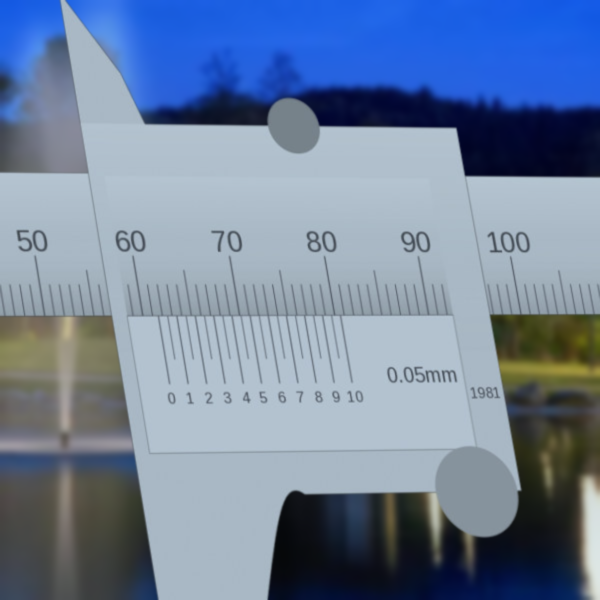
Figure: 61.6 mm
